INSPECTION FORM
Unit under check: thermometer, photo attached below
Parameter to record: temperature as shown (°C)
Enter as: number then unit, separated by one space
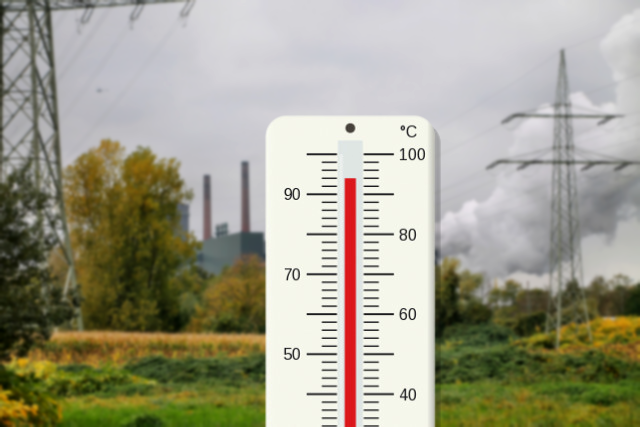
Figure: 94 °C
